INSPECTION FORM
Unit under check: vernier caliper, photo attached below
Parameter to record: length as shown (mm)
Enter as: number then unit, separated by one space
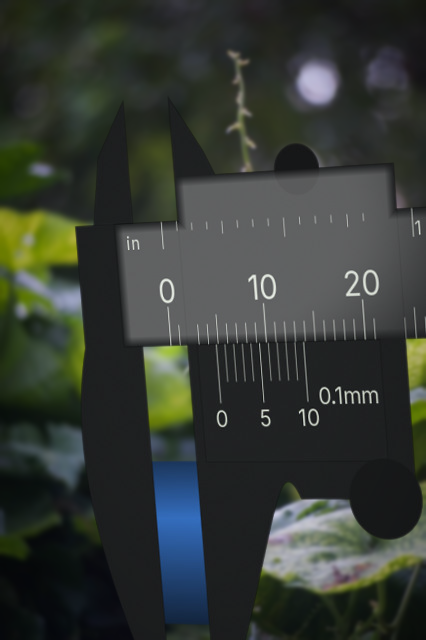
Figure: 4.8 mm
